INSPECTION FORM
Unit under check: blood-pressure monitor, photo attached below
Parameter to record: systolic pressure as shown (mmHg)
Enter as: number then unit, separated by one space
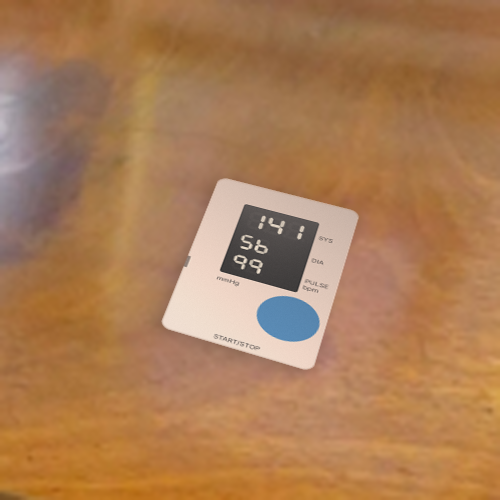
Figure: 141 mmHg
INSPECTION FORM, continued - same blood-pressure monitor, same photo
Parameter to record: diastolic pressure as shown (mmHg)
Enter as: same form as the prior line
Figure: 56 mmHg
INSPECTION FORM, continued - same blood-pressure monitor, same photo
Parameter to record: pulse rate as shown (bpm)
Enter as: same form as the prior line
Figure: 99 bpm
